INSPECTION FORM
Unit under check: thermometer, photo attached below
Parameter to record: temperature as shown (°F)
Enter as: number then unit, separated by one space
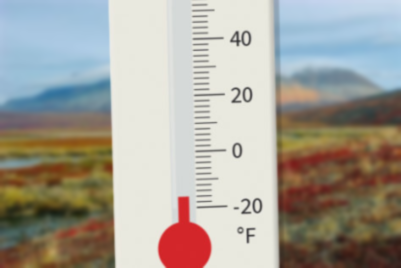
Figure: -16 °F
